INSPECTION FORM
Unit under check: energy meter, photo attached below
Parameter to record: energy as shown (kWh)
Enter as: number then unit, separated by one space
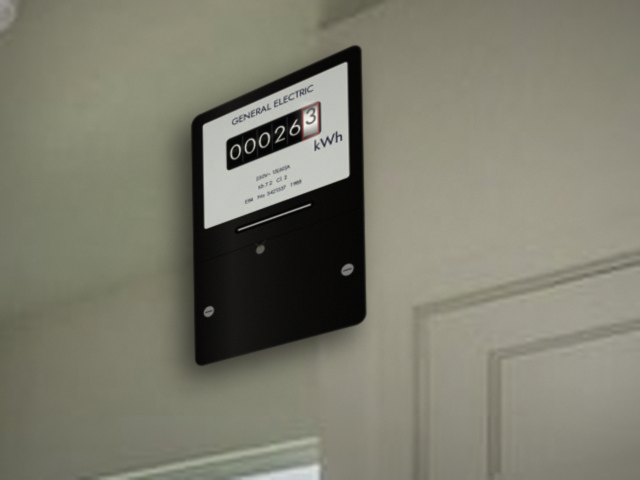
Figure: 26.3 kWh
